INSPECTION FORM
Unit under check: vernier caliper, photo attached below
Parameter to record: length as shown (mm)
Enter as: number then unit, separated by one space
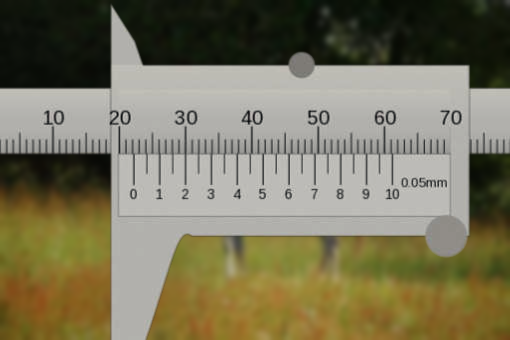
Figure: 22.2 mm
